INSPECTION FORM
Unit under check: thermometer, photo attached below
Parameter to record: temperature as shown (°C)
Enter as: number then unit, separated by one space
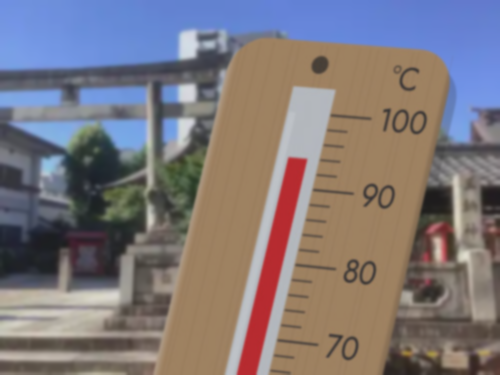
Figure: 94 °C
